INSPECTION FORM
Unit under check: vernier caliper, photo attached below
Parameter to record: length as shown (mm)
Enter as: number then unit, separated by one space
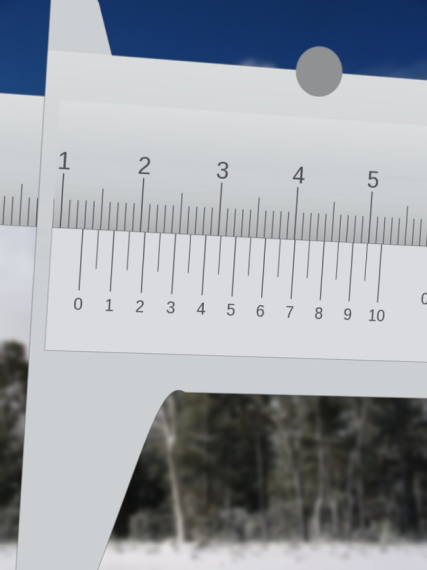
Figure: 12.8 mm
